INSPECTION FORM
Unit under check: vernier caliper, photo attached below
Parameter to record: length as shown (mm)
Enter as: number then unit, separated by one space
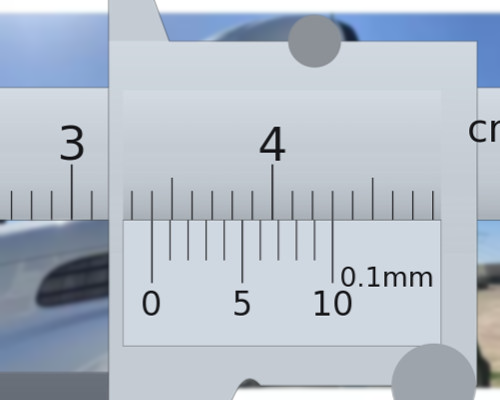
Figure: 34.0 mm
